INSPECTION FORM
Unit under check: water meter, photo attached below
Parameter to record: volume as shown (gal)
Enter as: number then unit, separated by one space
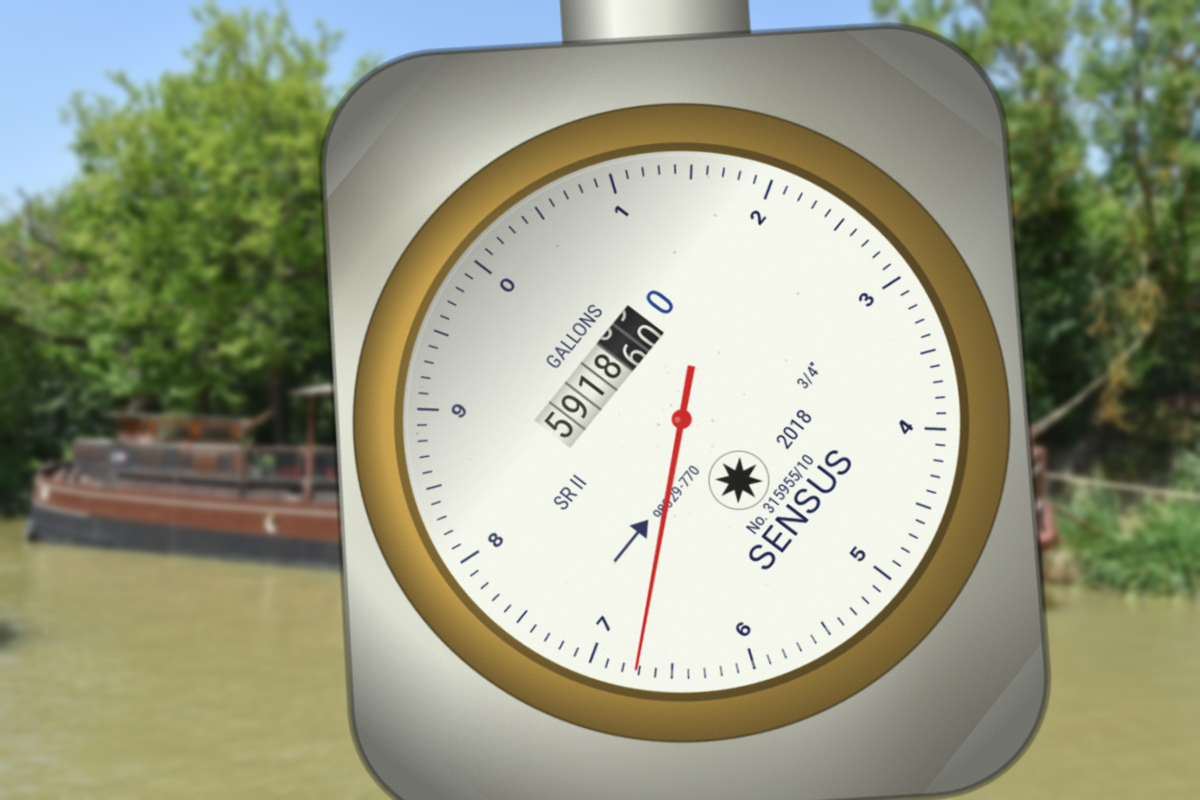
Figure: 5918596.7 gal
